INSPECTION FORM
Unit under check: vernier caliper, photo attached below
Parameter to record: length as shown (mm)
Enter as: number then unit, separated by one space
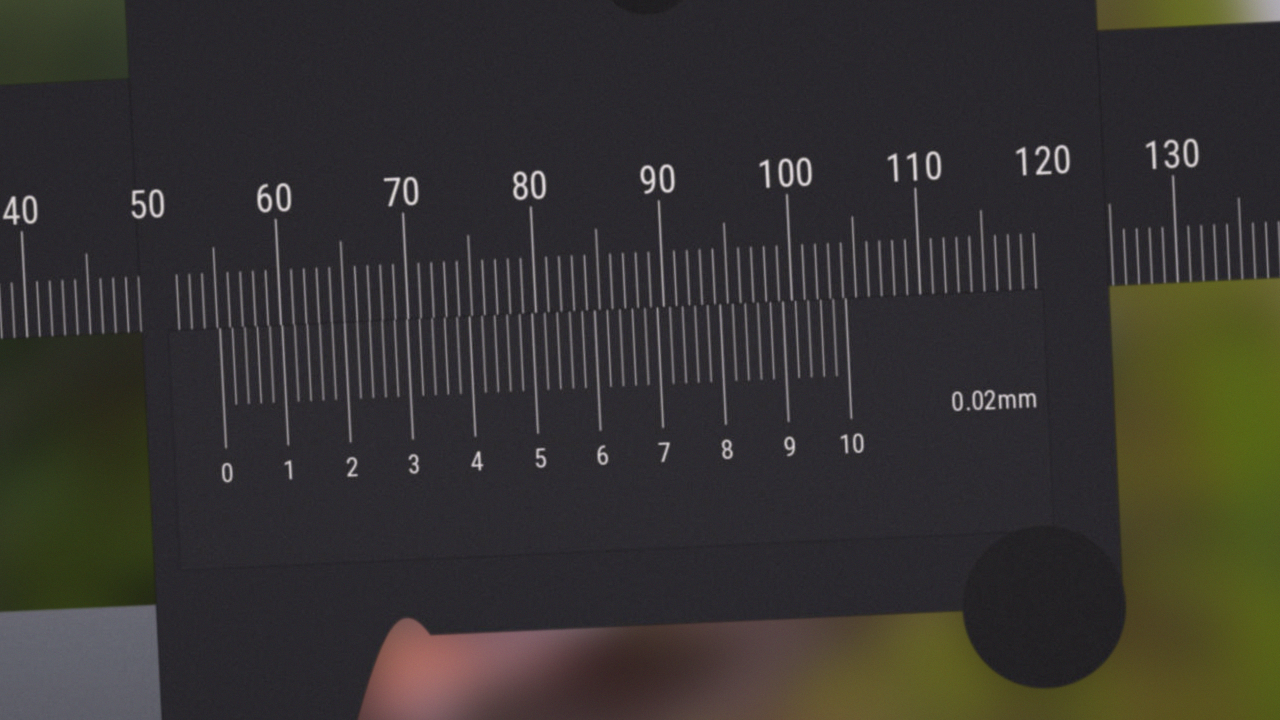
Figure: 55.2 mm
